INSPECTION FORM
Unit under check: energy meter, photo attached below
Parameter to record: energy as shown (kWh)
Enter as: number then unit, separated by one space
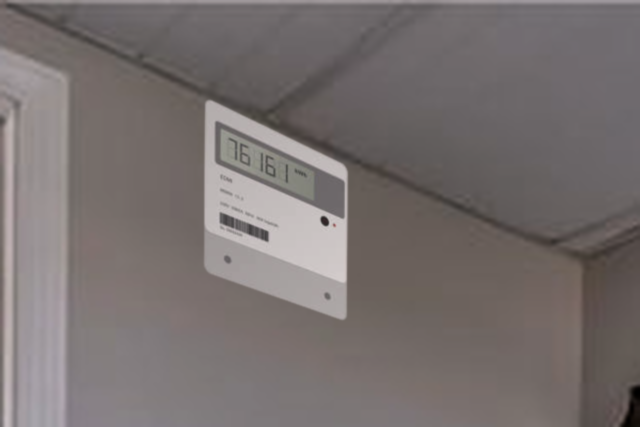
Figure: 76161 kWh
